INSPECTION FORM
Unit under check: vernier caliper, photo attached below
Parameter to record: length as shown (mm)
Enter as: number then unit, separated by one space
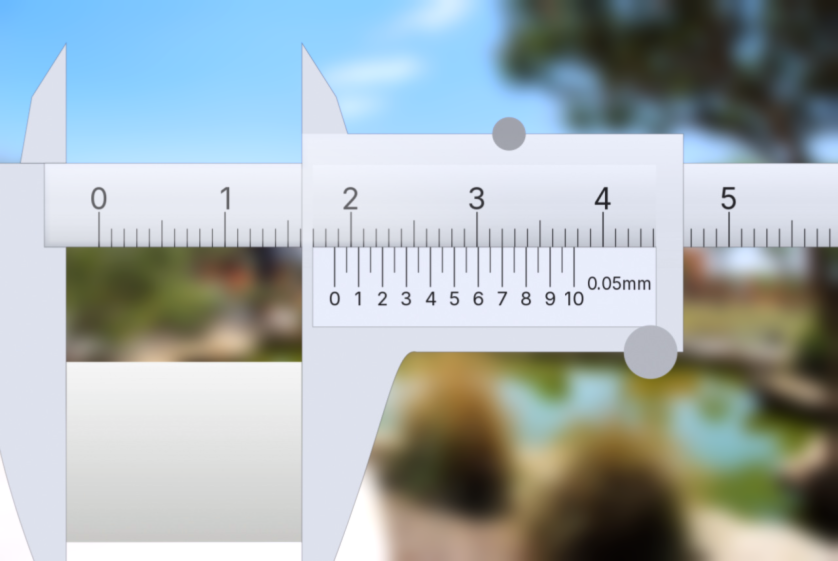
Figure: 18.7 mm
